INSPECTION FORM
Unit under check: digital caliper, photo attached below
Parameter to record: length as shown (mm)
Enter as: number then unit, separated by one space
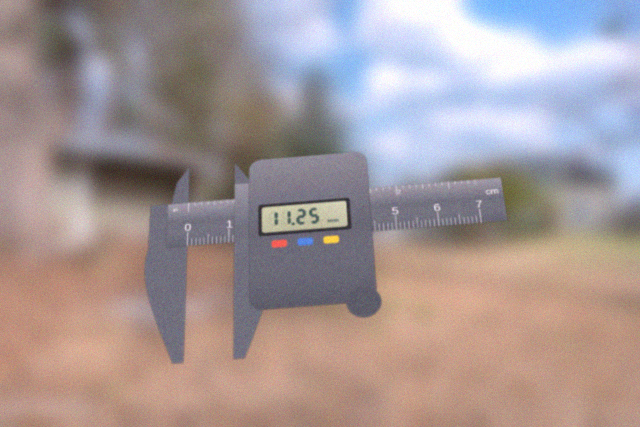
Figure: 11.25 mm
